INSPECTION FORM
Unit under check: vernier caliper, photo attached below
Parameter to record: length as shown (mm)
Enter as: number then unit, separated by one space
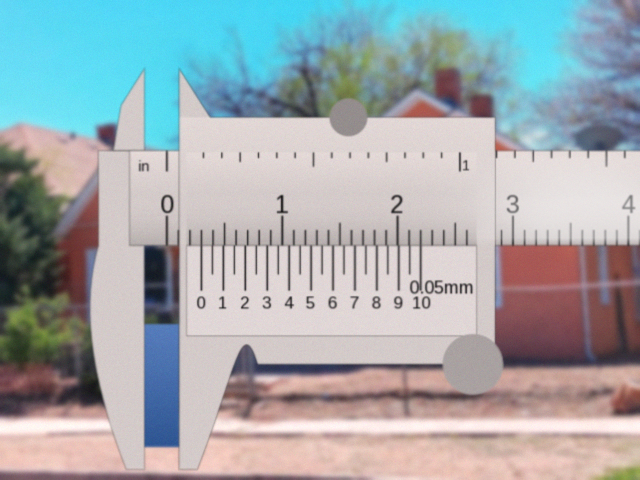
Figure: 3.0 mm
